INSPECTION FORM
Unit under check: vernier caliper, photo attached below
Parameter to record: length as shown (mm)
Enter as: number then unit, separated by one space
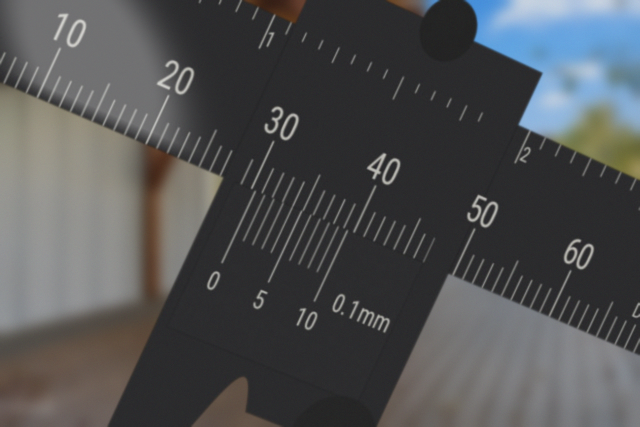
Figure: 30.4 mm
